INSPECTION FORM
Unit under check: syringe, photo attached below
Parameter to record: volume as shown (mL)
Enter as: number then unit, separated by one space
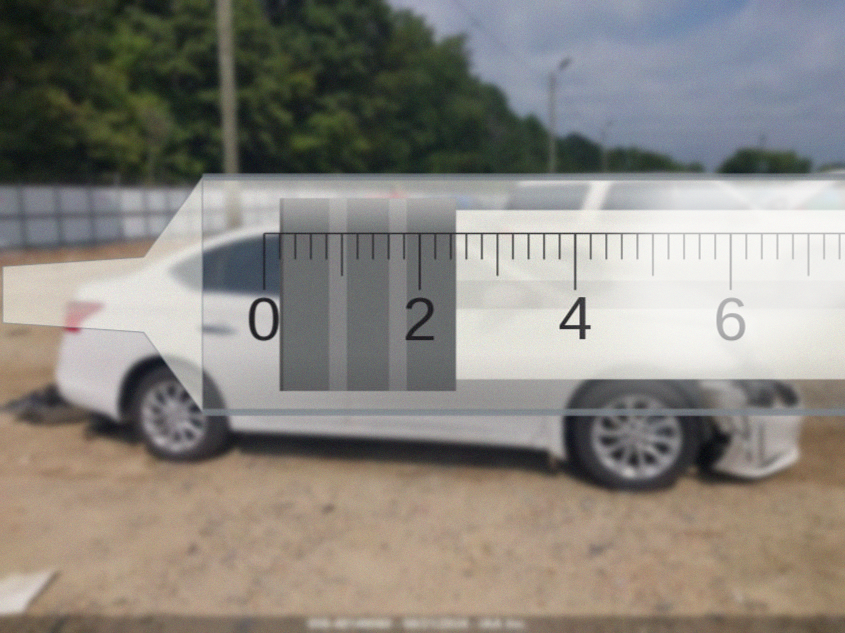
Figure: 0.2 mL
